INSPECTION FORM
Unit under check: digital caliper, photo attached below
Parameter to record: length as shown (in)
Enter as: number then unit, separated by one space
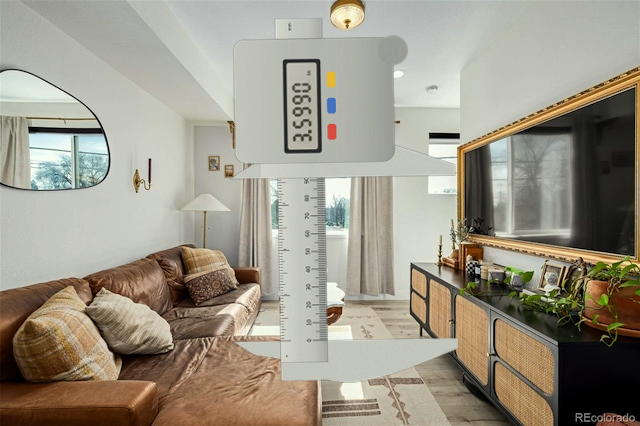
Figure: 3.5990 in
